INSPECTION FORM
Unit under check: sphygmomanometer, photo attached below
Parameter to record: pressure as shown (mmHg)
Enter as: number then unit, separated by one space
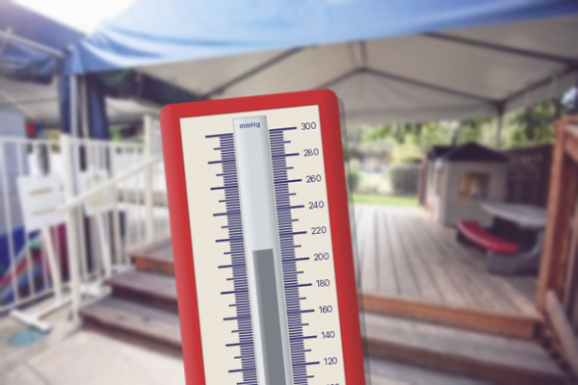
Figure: 210 mmHg
